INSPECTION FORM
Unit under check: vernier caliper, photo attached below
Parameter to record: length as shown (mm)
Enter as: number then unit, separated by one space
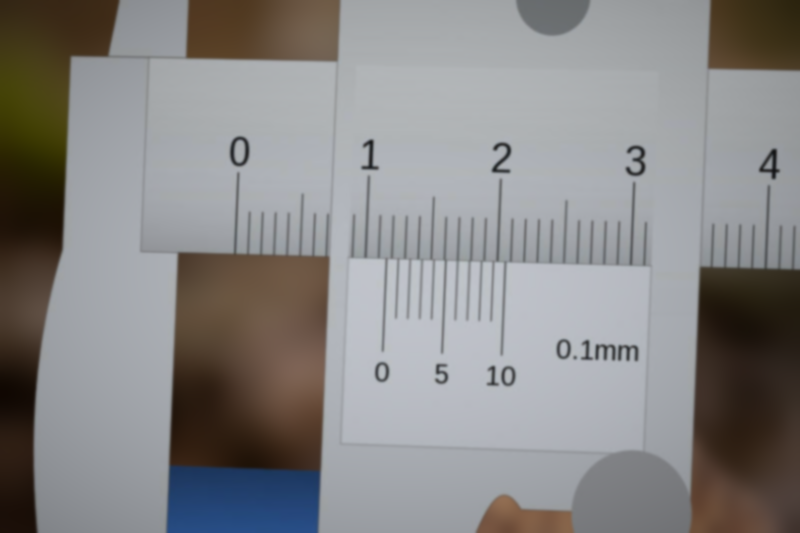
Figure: 11.6 mm
